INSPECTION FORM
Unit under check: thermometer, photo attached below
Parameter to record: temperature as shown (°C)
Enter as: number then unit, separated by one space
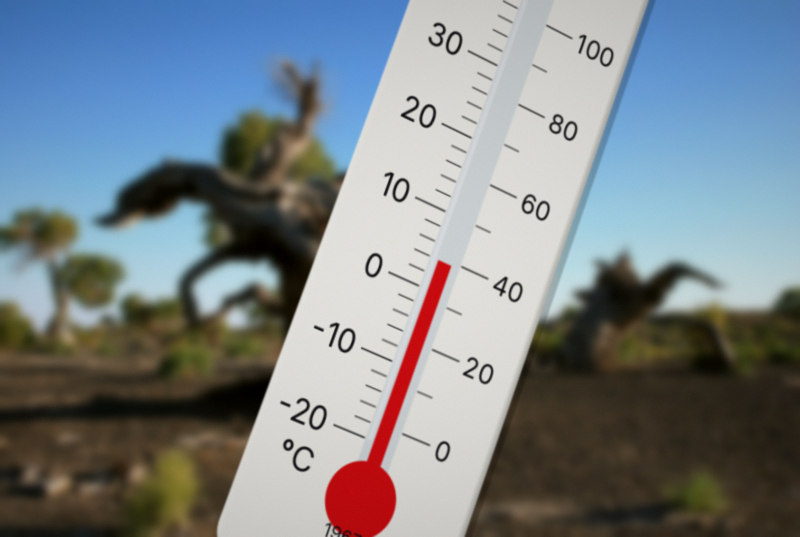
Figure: 4 °C
